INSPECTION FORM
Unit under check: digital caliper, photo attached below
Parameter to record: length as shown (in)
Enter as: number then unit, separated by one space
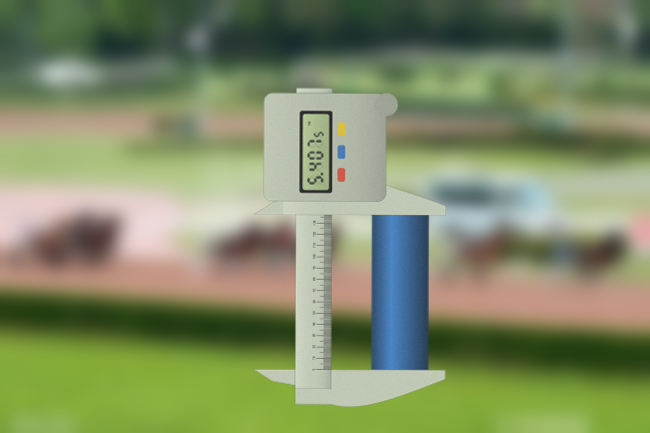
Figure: 5.4075 in
